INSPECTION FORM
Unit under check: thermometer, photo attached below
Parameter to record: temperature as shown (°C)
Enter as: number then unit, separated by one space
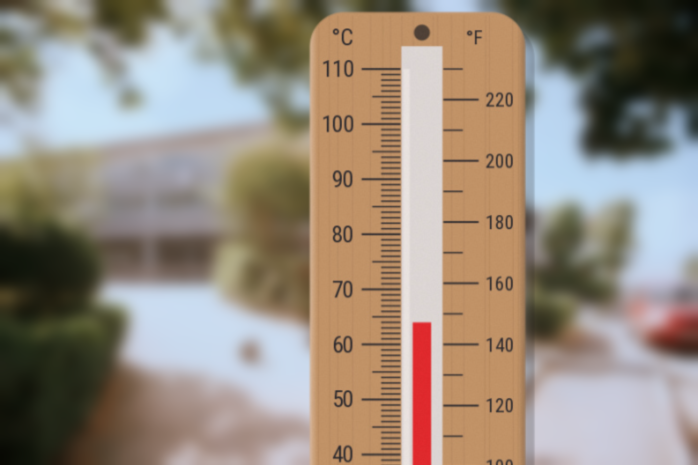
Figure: 64 °C
